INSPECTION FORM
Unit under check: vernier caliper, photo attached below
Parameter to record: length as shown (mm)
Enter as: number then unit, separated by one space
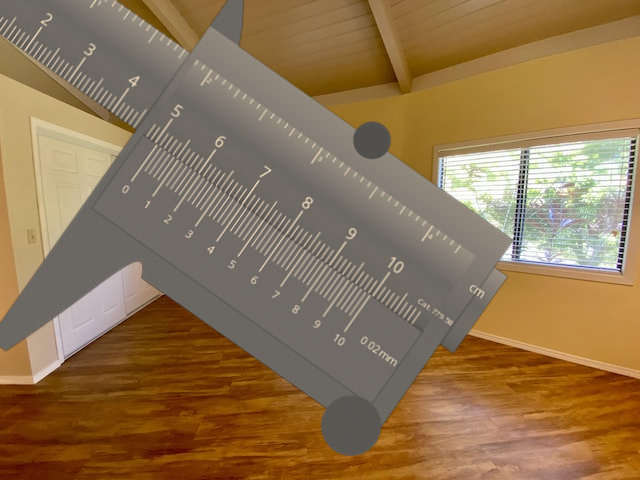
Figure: 50.5 mm
